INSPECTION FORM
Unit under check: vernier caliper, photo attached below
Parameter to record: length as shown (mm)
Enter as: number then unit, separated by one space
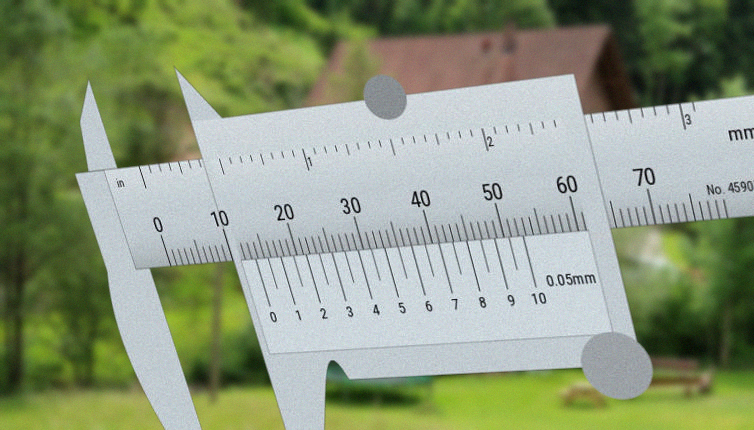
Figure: 13.6 mm
